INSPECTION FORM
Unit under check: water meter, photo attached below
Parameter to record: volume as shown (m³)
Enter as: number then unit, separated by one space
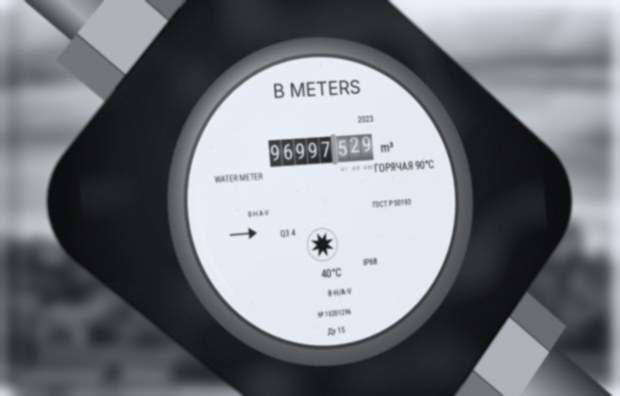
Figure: 96997.529 m³
